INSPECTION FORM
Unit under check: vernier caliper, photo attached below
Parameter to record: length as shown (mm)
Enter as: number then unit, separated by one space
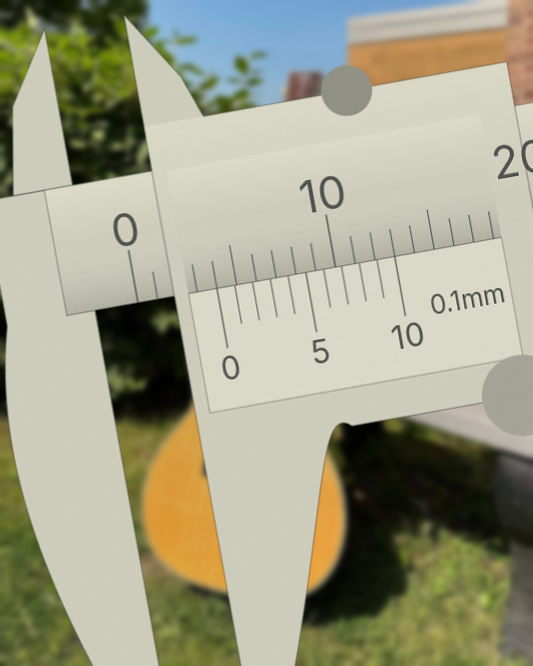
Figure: 4.0 mm
